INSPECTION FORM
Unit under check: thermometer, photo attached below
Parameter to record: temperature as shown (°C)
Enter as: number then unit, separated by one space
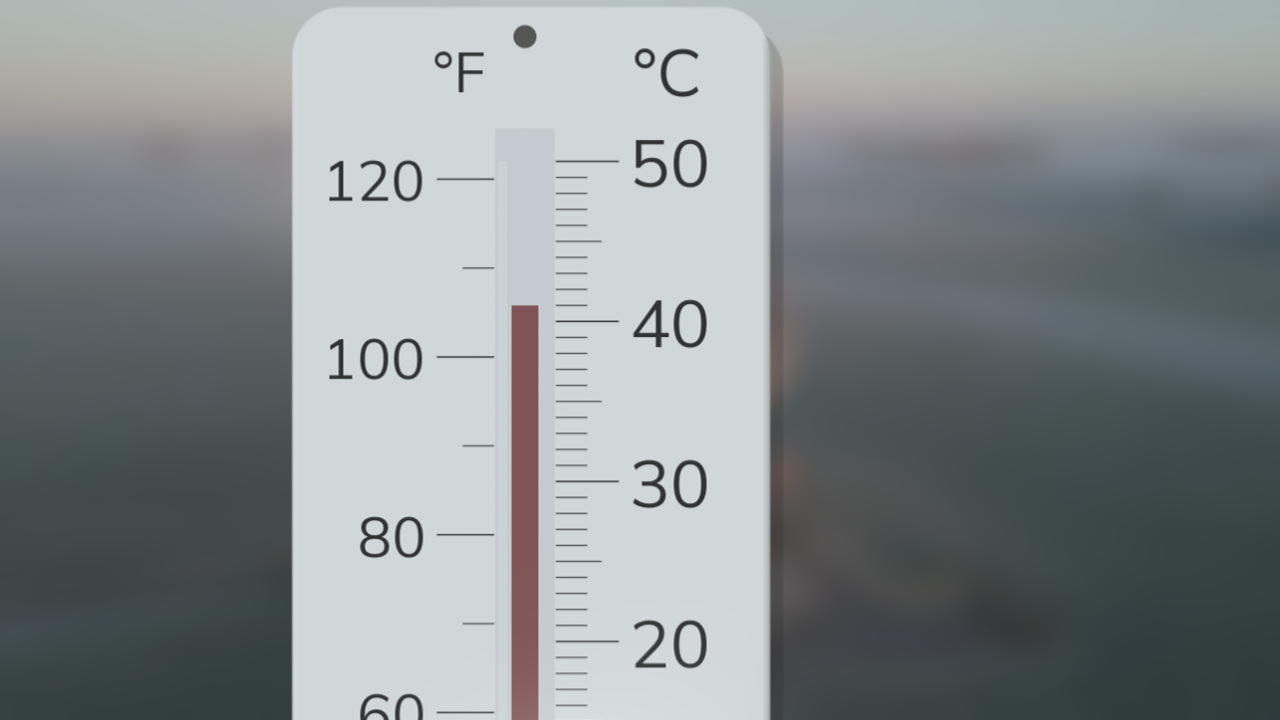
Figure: 41 °C
